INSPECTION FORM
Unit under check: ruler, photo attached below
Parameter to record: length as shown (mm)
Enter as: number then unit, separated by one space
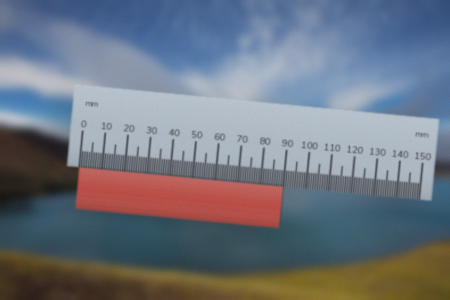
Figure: 90 mm
